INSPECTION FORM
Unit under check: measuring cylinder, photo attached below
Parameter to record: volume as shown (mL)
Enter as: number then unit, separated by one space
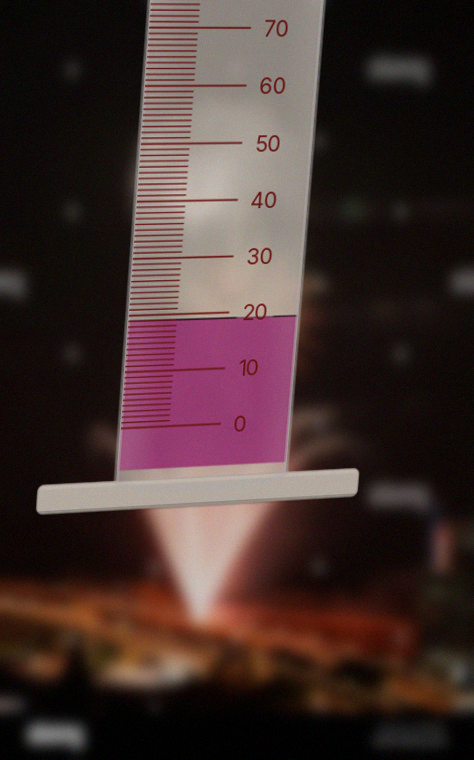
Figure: 19 mL
